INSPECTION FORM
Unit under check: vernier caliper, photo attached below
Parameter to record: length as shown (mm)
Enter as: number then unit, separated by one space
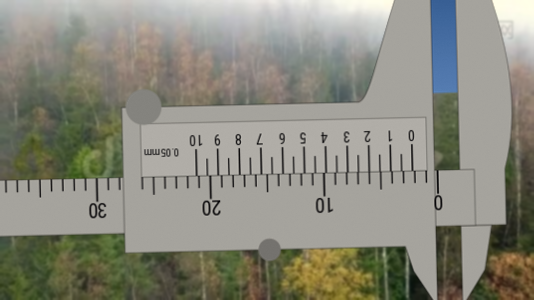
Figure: 2.2 mm
